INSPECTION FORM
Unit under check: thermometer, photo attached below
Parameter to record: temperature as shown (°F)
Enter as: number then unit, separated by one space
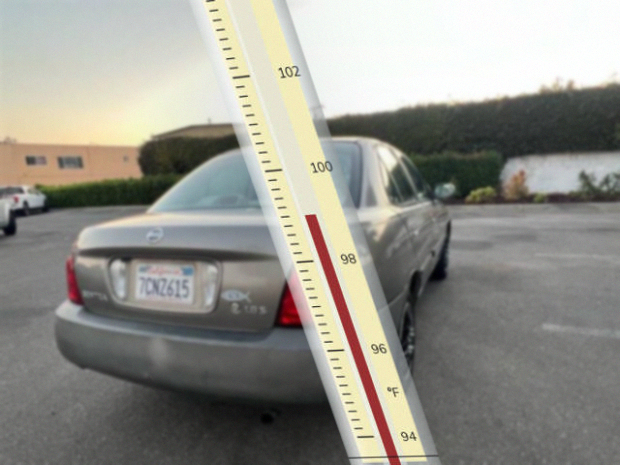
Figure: 99 °F
